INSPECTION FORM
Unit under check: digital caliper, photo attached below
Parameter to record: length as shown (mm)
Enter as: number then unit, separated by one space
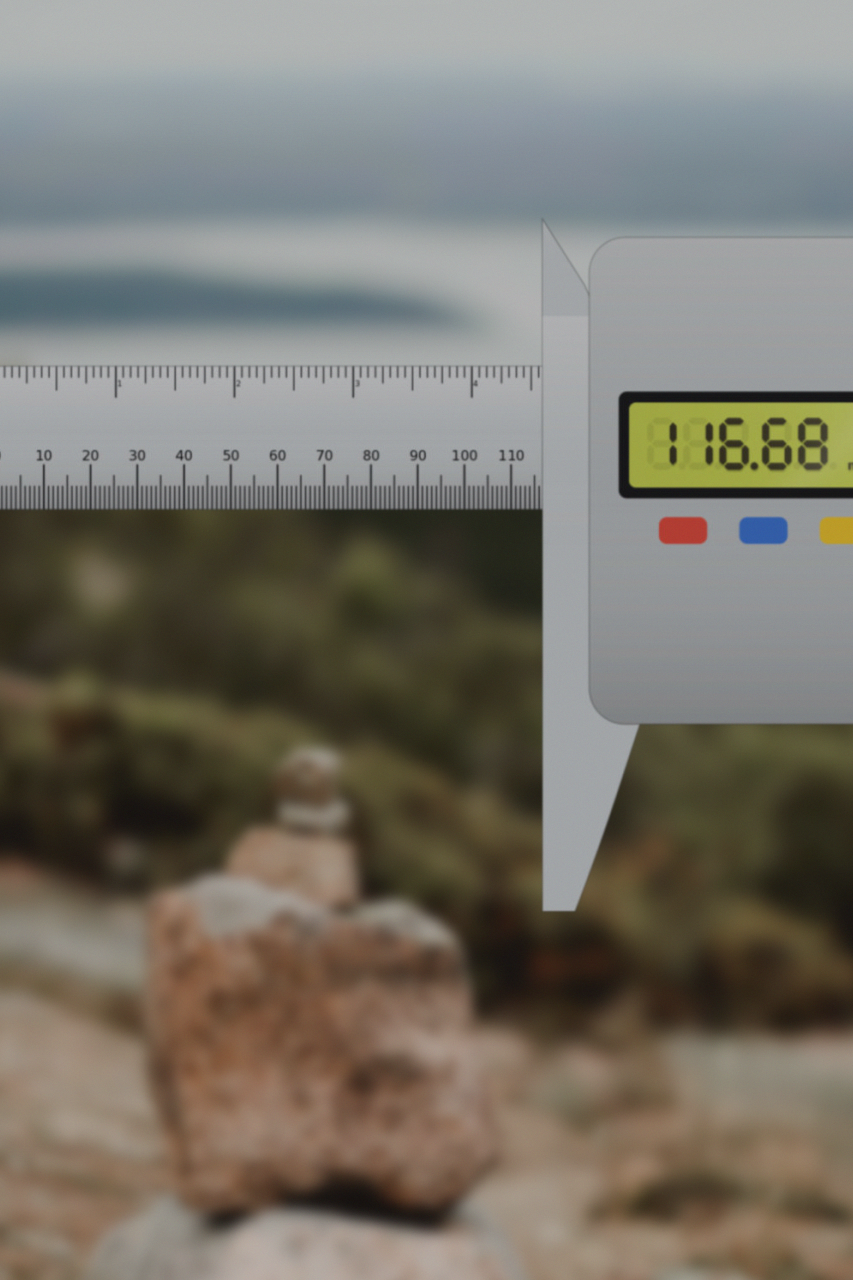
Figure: 116.68 mm
